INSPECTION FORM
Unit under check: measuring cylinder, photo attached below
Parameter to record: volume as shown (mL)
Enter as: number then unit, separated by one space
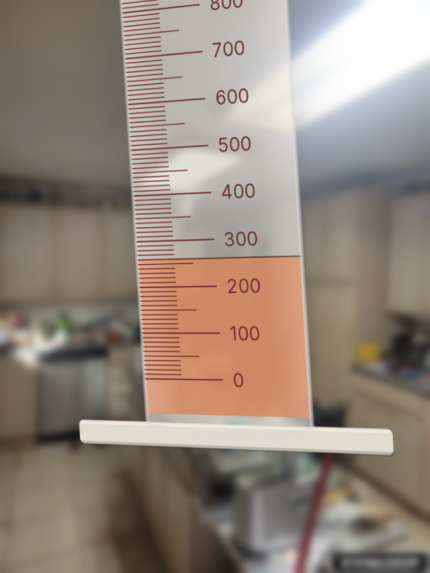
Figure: 260 mL
